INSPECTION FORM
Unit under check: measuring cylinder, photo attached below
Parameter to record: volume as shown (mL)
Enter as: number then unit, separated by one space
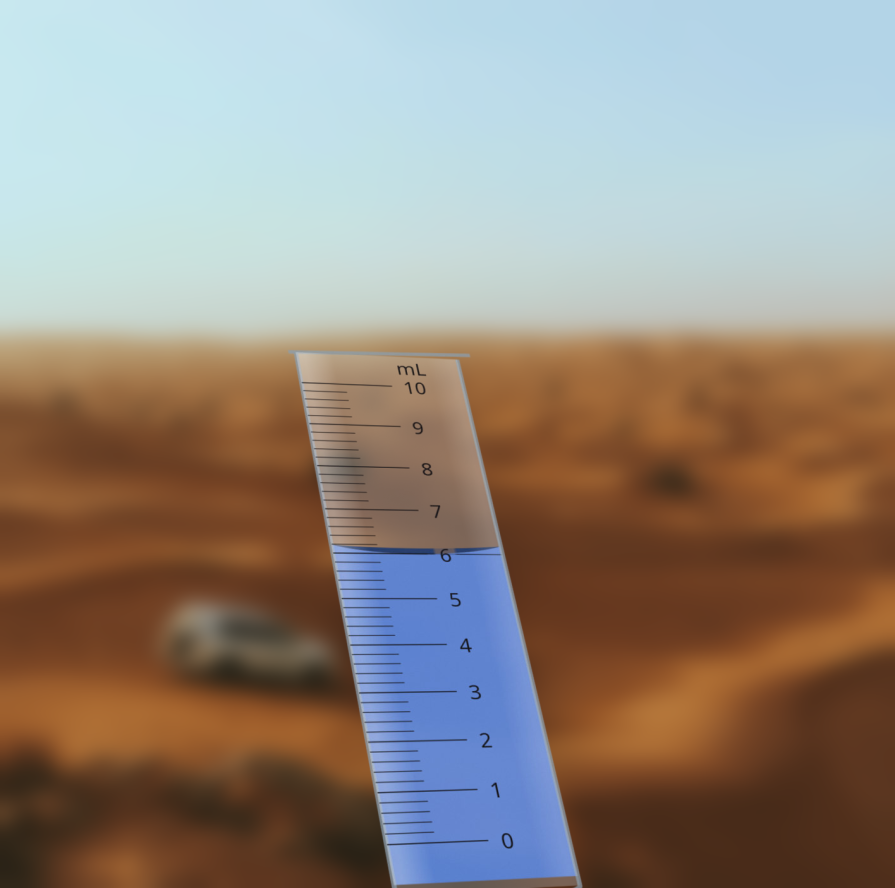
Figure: 6 mL
